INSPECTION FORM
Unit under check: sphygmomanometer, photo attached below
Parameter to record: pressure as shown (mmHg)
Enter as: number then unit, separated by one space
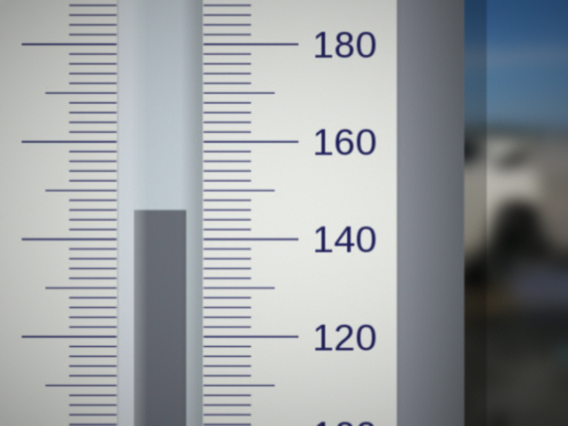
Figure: 146 mmHg
